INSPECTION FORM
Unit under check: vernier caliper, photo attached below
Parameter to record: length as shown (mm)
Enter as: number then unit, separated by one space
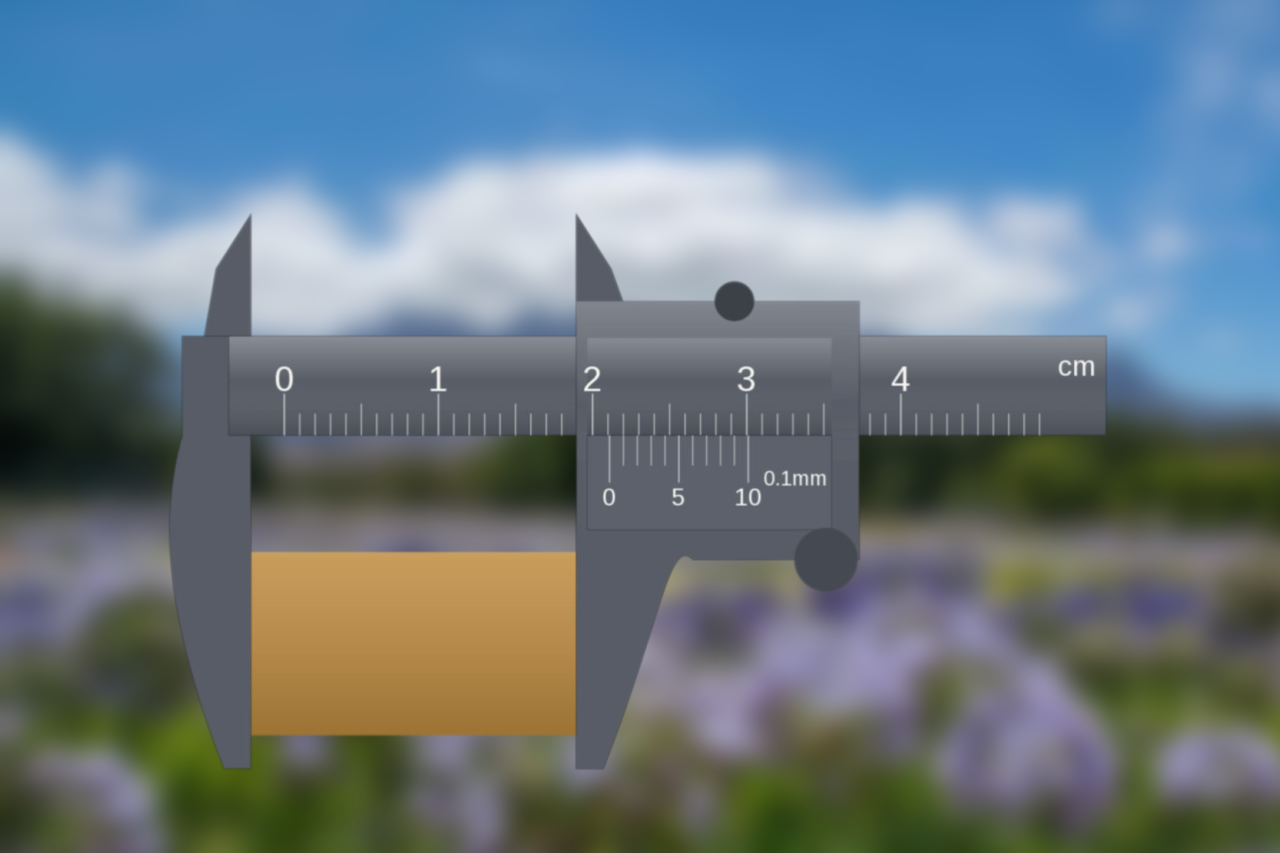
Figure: 21.1 mm
